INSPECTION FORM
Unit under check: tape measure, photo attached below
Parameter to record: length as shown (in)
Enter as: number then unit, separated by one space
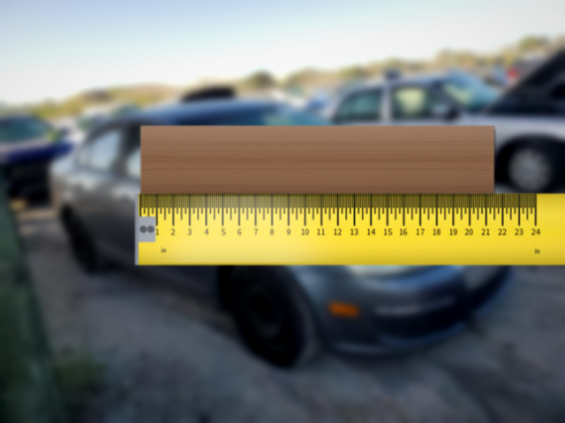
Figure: 21.5 in
